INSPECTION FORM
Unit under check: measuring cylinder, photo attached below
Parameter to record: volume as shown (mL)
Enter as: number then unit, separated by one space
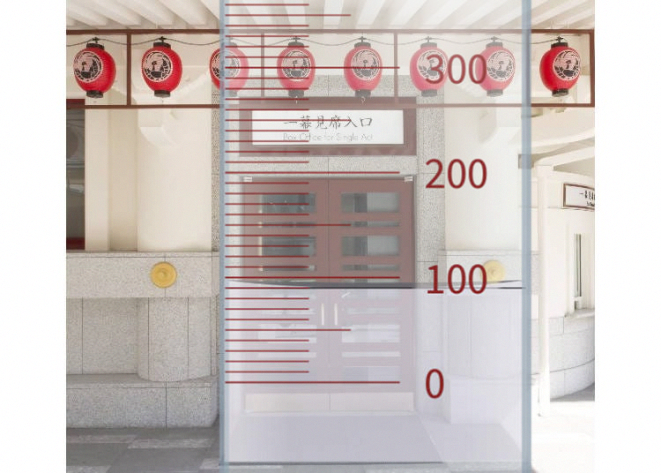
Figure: 90 mL
